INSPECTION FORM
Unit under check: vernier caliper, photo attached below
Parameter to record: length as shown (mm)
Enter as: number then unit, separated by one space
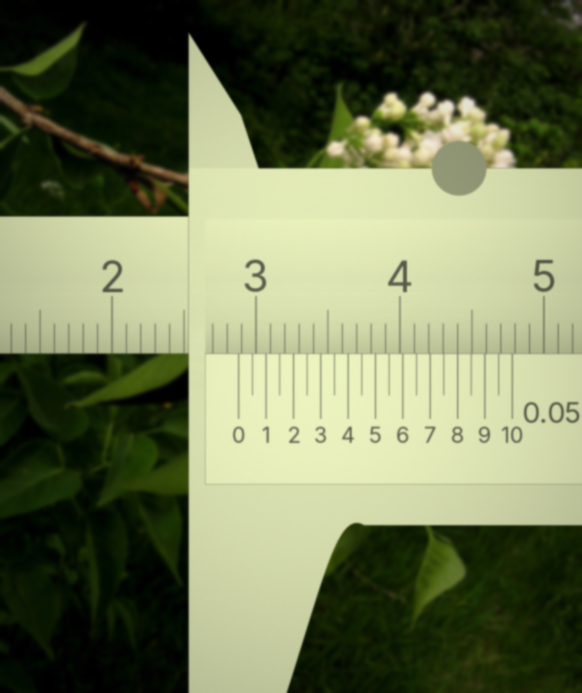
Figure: 28.8 mm
